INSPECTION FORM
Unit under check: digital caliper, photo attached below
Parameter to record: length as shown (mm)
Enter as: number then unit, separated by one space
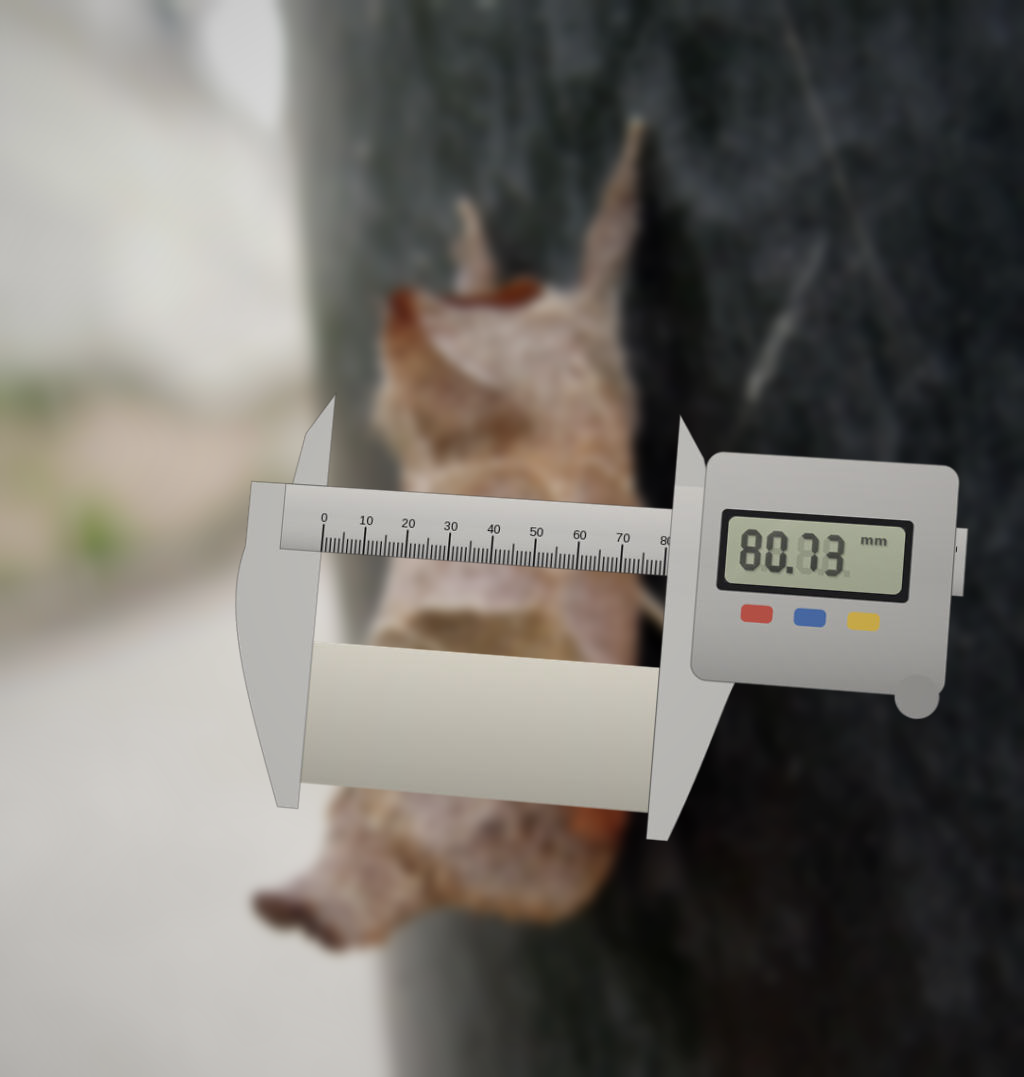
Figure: 80.73 mm
